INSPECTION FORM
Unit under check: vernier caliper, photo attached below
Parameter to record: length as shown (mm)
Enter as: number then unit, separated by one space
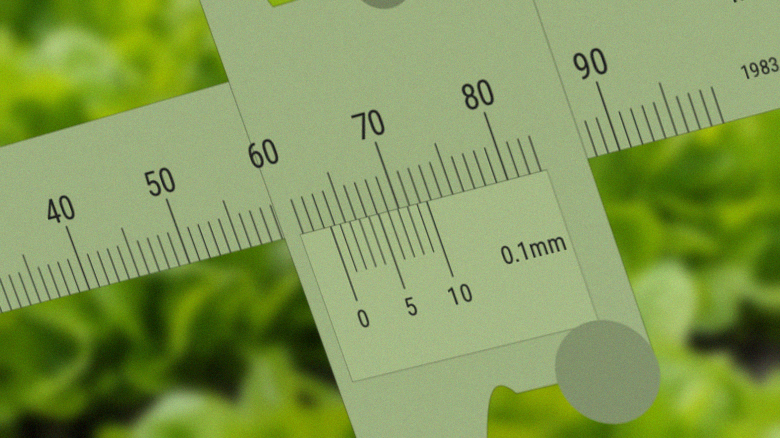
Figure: 63.6 mm
